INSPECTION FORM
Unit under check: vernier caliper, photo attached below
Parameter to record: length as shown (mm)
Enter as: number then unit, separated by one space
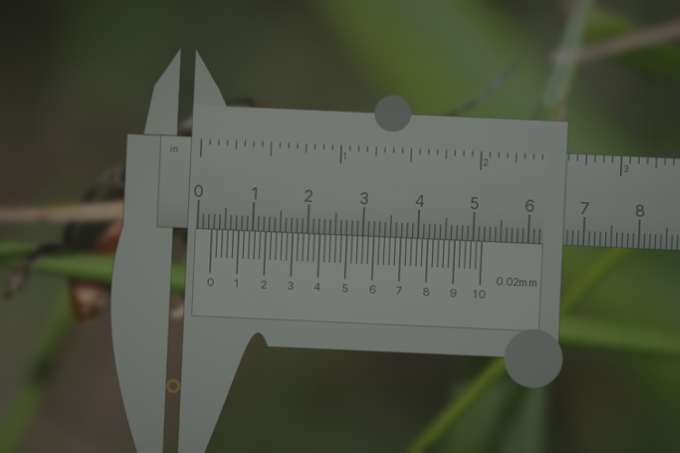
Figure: 2.6 mm
